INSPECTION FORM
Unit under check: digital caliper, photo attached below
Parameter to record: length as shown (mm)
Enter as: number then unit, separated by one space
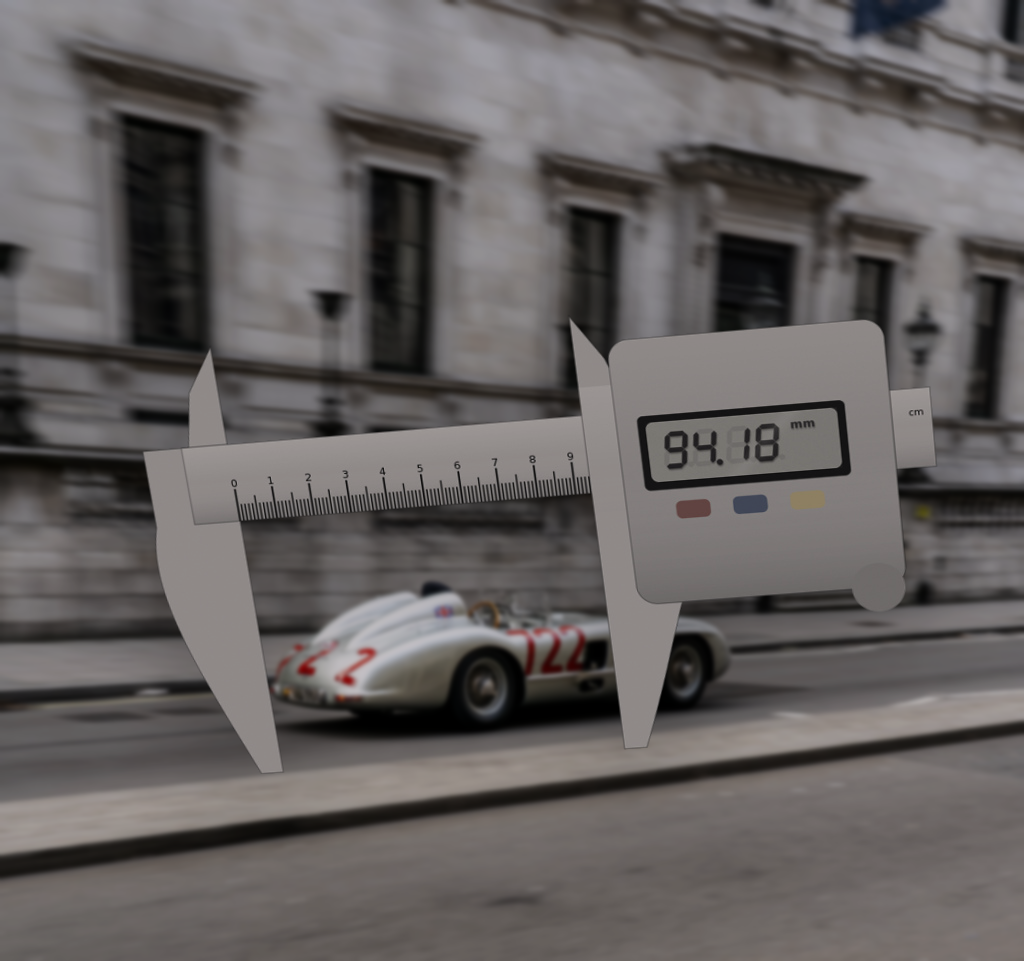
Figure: 94.18 mm
